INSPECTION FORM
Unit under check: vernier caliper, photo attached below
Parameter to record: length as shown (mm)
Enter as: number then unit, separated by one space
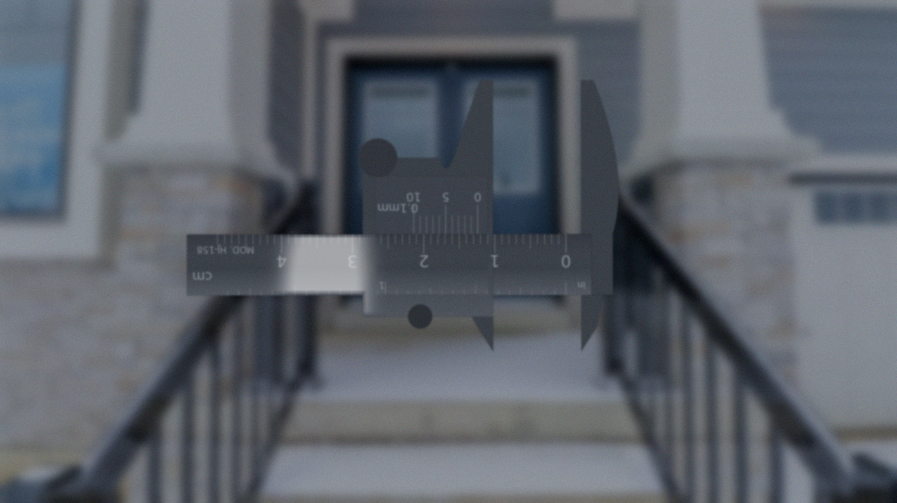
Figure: 12.4 mm
